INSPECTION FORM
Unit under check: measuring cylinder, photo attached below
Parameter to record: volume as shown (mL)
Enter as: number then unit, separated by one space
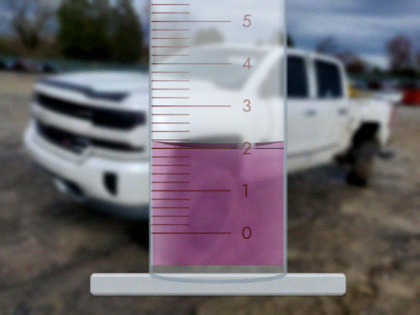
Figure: 2 mL
